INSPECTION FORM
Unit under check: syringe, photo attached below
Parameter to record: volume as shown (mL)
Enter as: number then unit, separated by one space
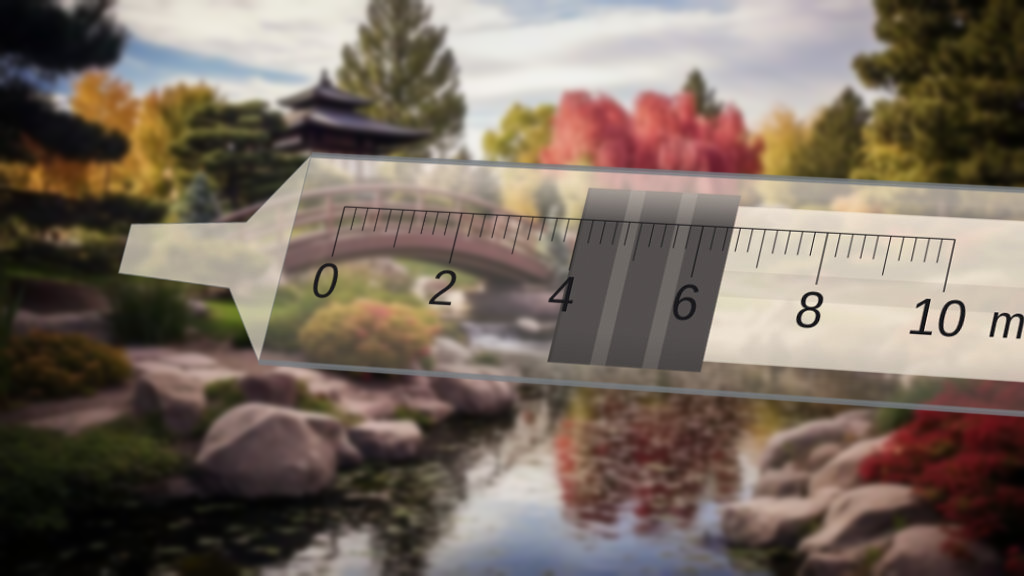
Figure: 4 mL
